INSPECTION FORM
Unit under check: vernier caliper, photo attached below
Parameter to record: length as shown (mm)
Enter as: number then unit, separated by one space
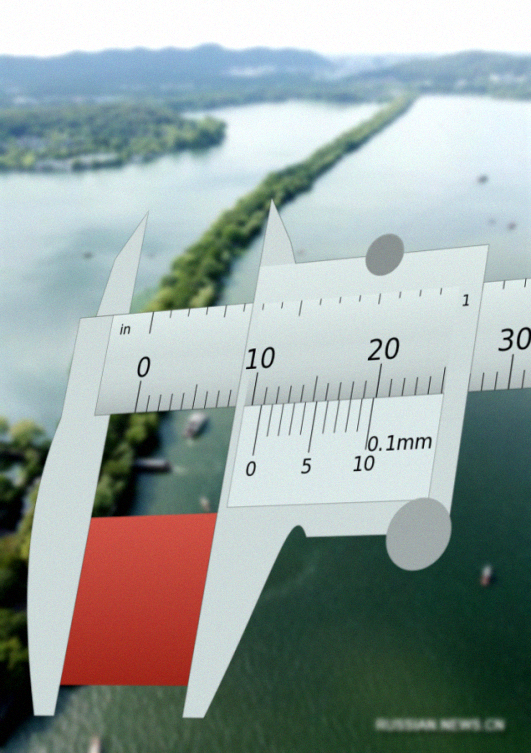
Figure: 10.8 mm
